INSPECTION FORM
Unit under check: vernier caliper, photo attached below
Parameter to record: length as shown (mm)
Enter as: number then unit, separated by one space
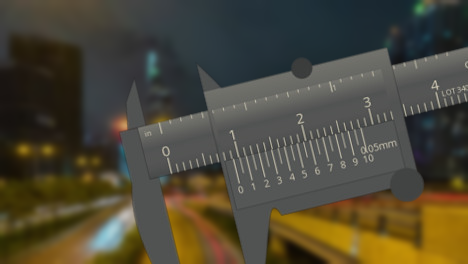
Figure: 9.2 mm
